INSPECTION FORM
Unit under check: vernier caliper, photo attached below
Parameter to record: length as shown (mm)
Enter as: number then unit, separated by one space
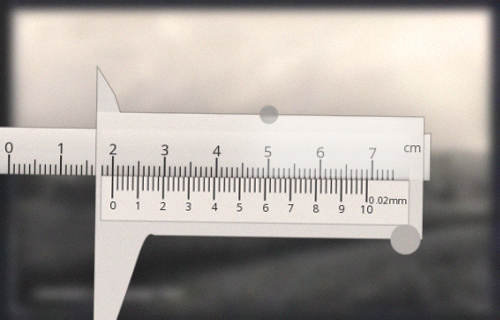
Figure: 20.0 mm
